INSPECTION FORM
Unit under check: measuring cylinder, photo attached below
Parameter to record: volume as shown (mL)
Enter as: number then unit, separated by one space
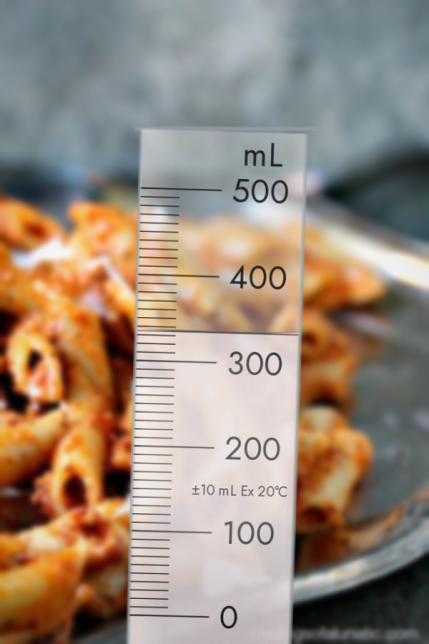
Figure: 335 mL
